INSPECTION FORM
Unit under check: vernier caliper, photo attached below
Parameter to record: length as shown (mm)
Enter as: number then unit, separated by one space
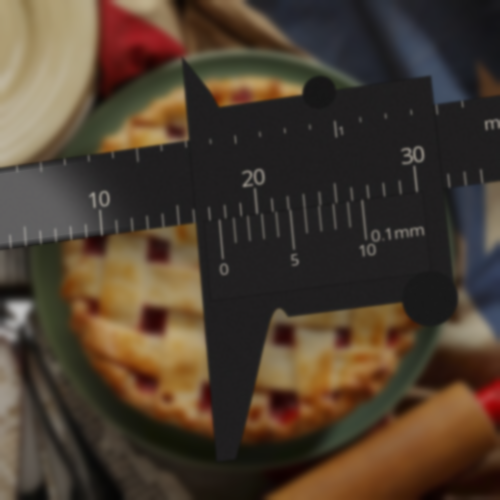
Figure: 17.6 mm
